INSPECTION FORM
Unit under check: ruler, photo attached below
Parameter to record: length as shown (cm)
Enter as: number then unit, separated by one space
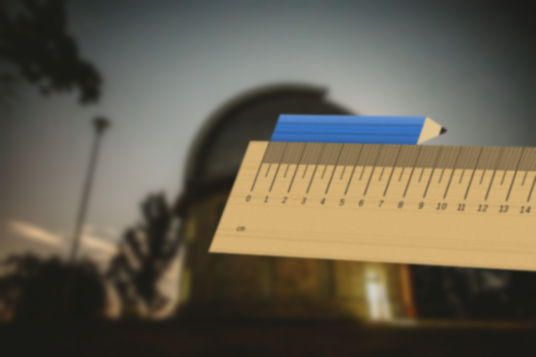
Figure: 9 cm
